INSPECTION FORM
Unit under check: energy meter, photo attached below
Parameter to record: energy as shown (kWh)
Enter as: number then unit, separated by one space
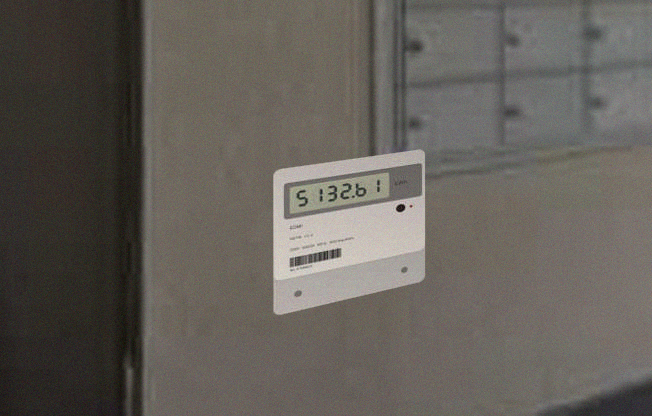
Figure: 5132.61 kWh
